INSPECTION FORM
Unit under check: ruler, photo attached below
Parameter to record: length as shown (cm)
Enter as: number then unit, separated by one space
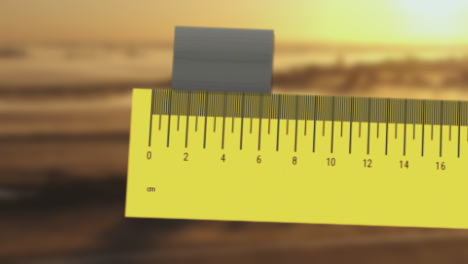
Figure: 5.5 cm
